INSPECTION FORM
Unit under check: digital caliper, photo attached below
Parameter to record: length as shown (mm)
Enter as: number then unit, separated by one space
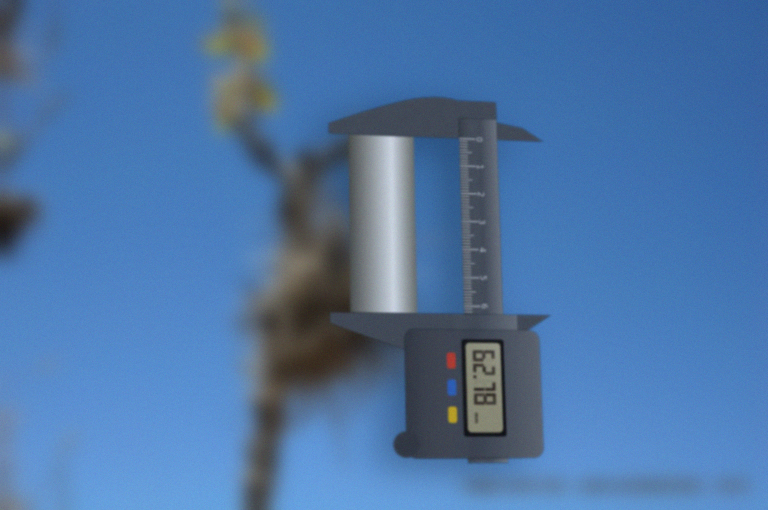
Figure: 62.78 mm
